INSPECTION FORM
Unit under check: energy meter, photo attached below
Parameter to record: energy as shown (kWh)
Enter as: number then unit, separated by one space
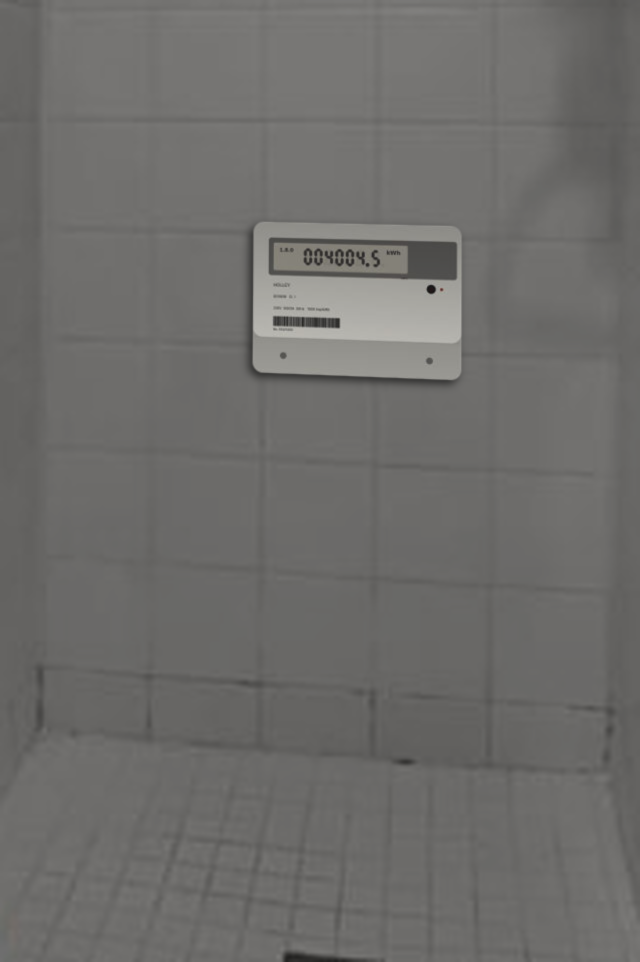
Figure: 4004.5 kWh
